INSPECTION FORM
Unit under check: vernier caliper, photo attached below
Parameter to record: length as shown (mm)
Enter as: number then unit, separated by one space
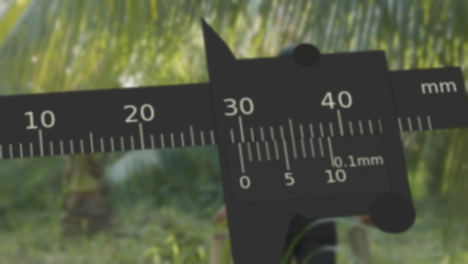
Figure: 29.6 mm
